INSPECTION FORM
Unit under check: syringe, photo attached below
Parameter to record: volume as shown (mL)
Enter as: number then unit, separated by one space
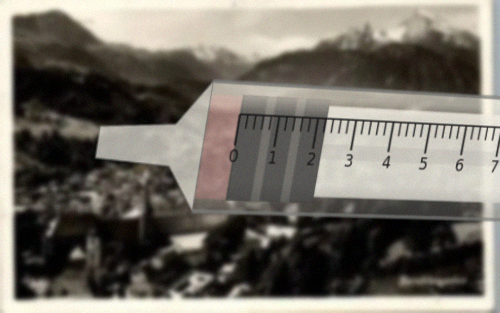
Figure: 0 mL
